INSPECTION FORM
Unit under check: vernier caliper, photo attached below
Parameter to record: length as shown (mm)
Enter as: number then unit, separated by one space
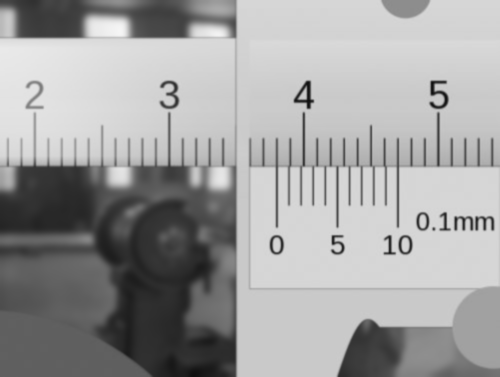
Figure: 38.0 mm
